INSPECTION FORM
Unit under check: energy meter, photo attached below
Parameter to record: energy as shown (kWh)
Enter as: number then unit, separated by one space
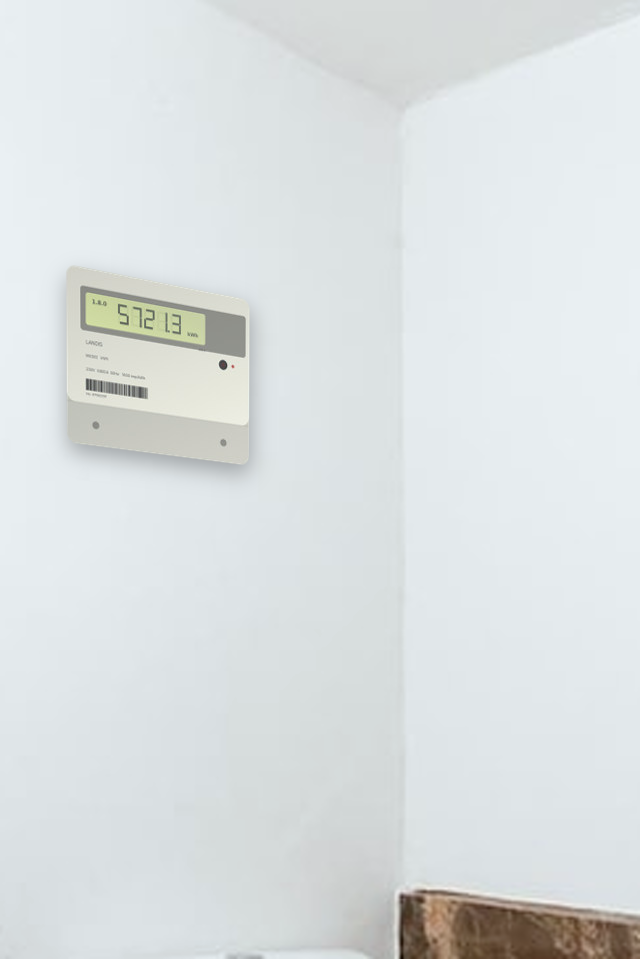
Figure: 5721.3 kWh
